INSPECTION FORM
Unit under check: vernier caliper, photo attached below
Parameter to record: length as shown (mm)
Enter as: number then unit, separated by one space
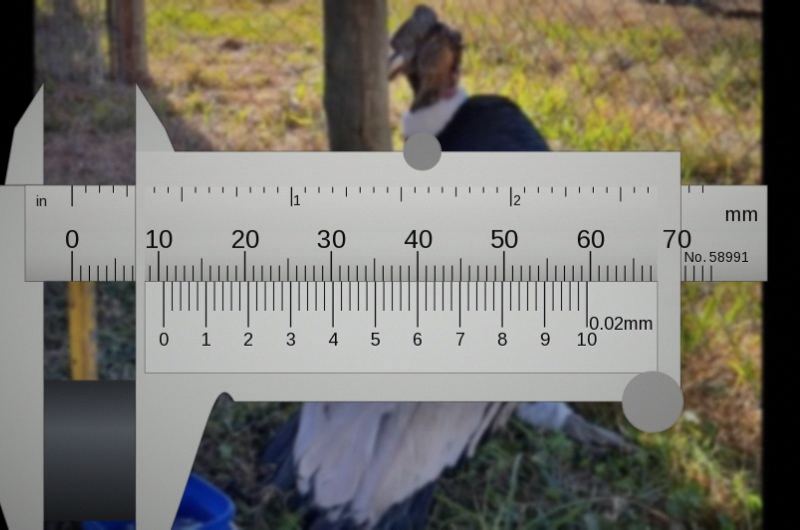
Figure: 10.6 mm
